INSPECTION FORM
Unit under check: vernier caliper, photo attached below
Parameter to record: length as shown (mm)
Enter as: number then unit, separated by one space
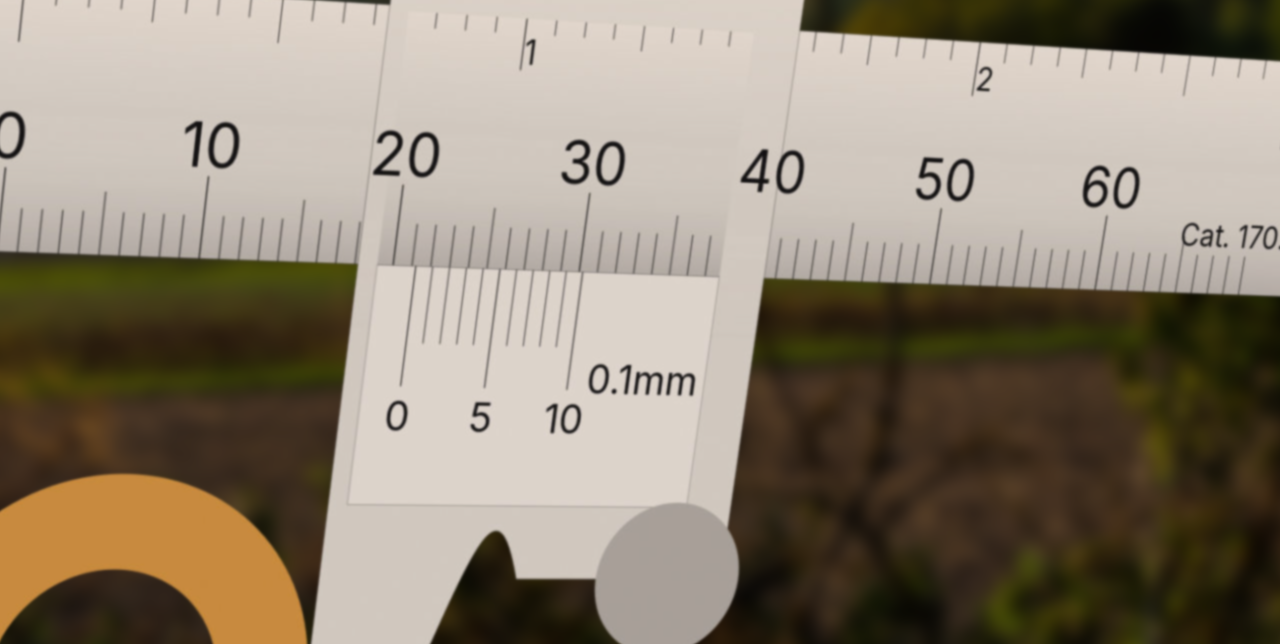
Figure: 21.2 mm
